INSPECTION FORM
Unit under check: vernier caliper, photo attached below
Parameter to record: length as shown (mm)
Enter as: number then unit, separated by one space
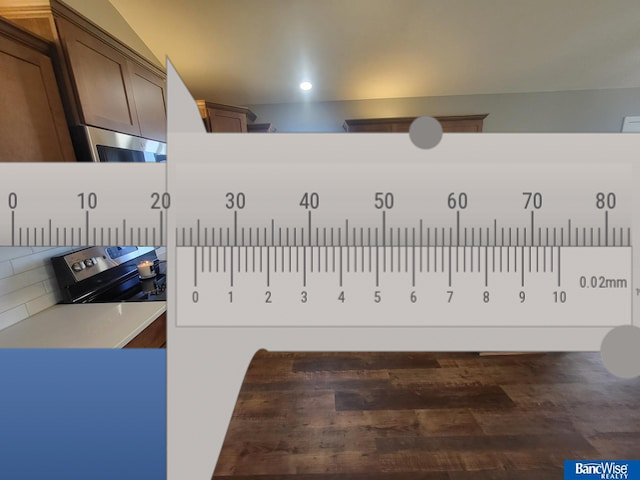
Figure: 24.6 mm
